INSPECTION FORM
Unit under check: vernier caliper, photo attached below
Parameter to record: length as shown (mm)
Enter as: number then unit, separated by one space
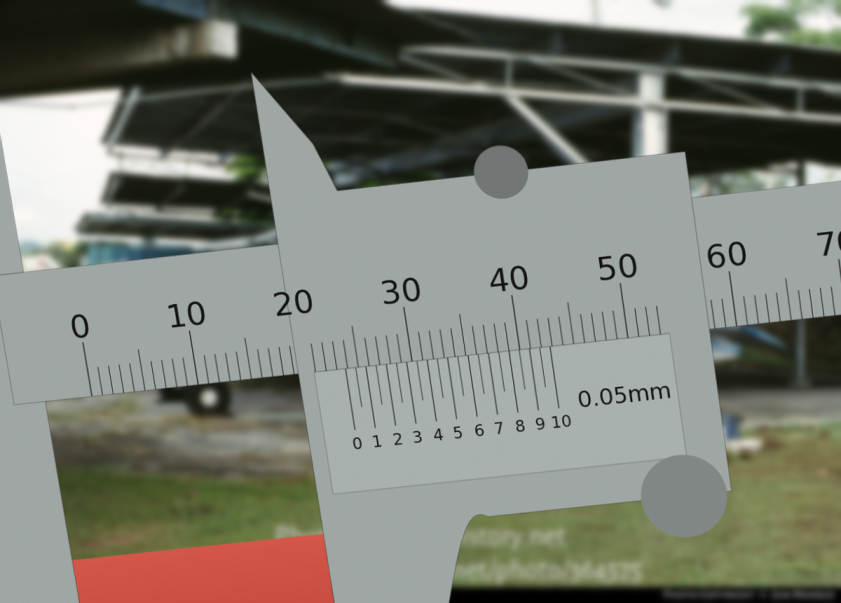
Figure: 23.8 mm
